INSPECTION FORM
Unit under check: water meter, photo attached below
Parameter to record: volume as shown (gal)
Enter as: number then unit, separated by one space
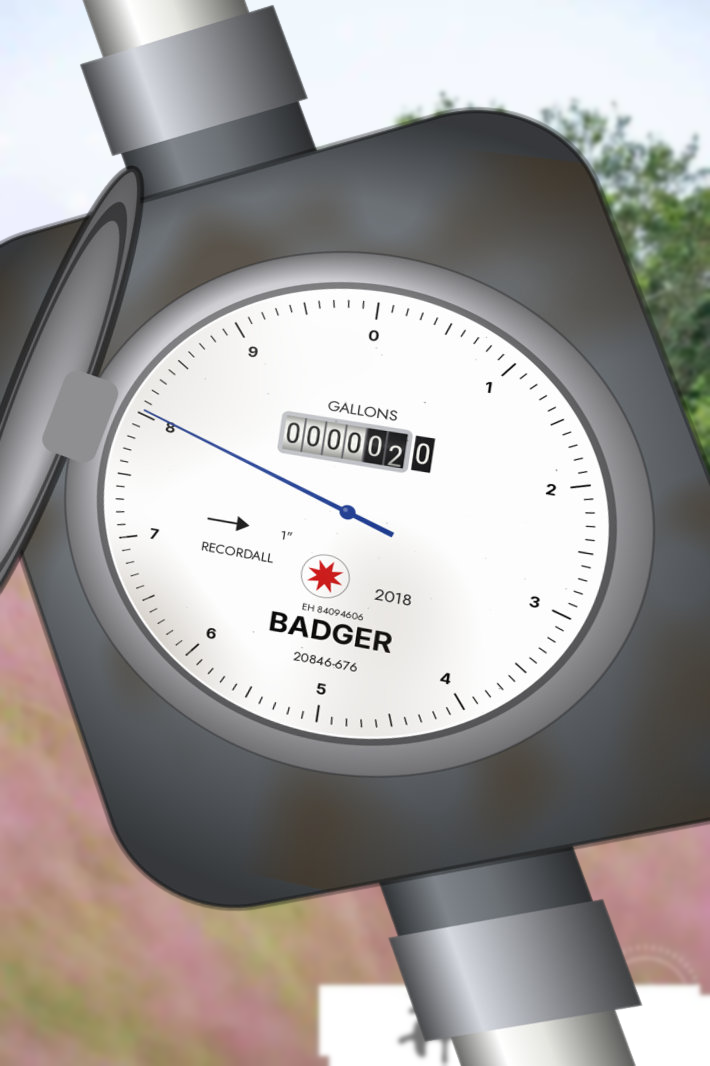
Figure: 18.0 gal
